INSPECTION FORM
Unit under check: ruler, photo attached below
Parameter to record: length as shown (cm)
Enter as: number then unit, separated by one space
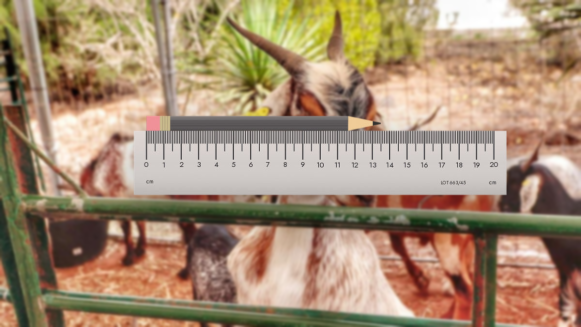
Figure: 13.5 cm
